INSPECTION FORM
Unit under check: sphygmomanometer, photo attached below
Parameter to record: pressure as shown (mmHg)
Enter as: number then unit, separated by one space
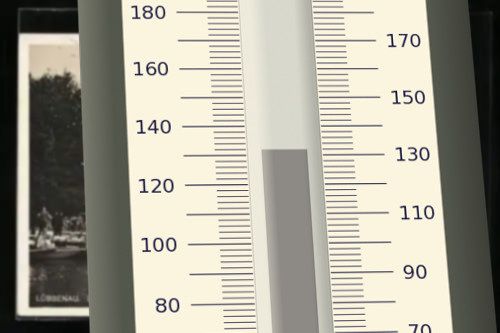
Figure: 132 mmHg
